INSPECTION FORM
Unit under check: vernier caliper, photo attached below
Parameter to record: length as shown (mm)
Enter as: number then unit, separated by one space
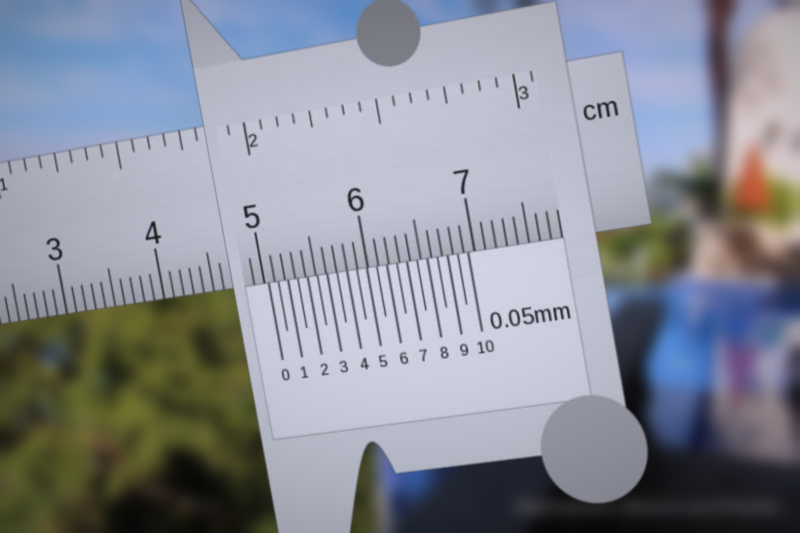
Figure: 50.4 mm
